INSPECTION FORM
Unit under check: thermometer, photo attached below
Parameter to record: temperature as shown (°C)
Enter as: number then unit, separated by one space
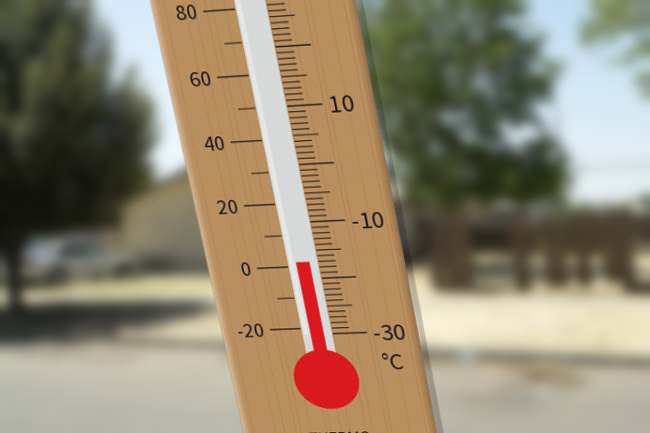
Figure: -17 °C
